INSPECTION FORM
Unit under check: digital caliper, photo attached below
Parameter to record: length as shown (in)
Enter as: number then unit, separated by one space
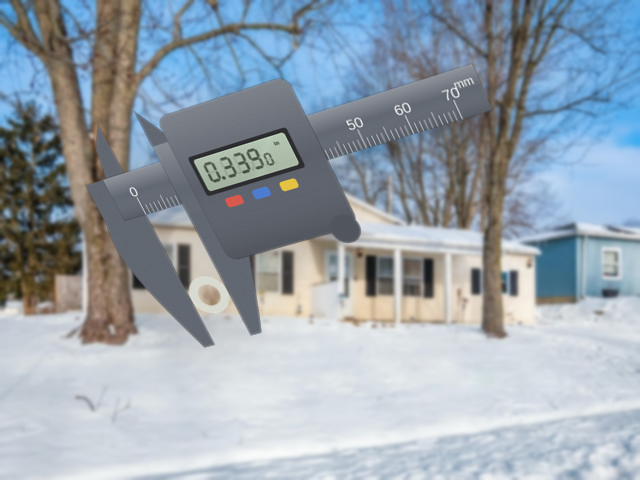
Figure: 0.3390 in
